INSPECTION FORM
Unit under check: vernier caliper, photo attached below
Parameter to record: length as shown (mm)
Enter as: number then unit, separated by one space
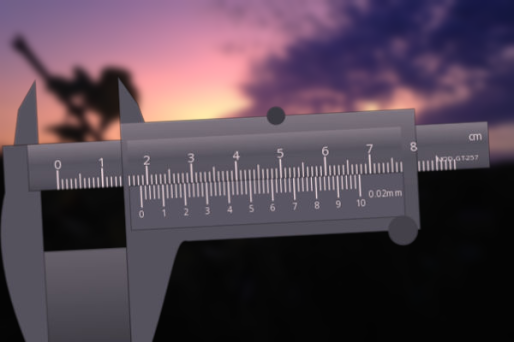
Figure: 18.5 mm
